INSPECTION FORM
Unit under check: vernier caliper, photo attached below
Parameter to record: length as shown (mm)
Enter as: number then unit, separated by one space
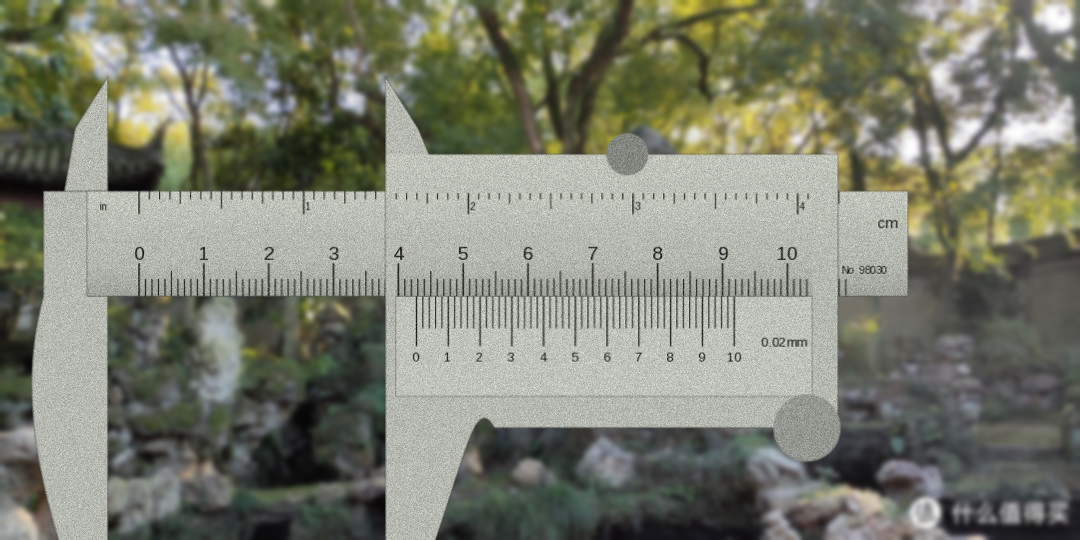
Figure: 42.8 mm
